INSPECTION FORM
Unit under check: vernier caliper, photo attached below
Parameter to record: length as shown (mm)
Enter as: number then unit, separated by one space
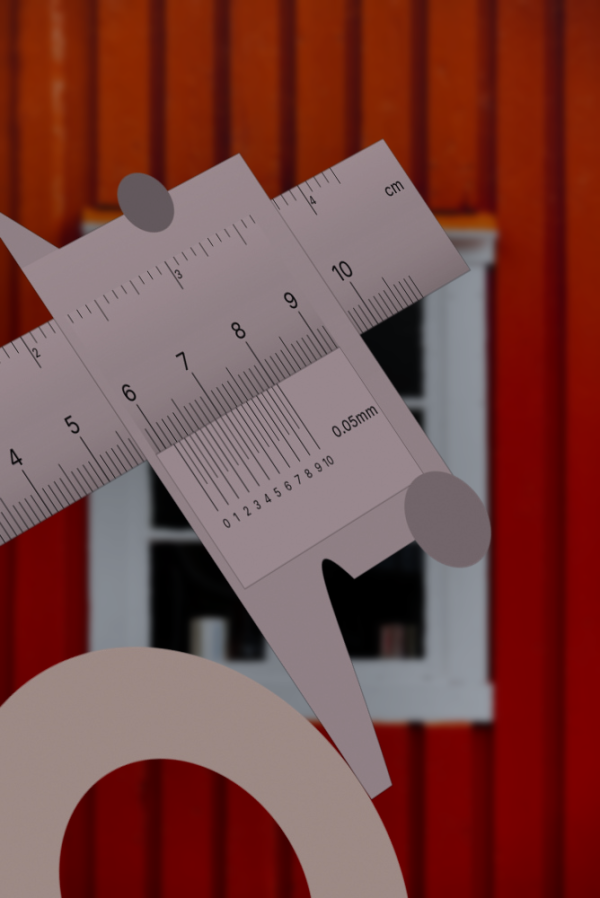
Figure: 61.4 mm
